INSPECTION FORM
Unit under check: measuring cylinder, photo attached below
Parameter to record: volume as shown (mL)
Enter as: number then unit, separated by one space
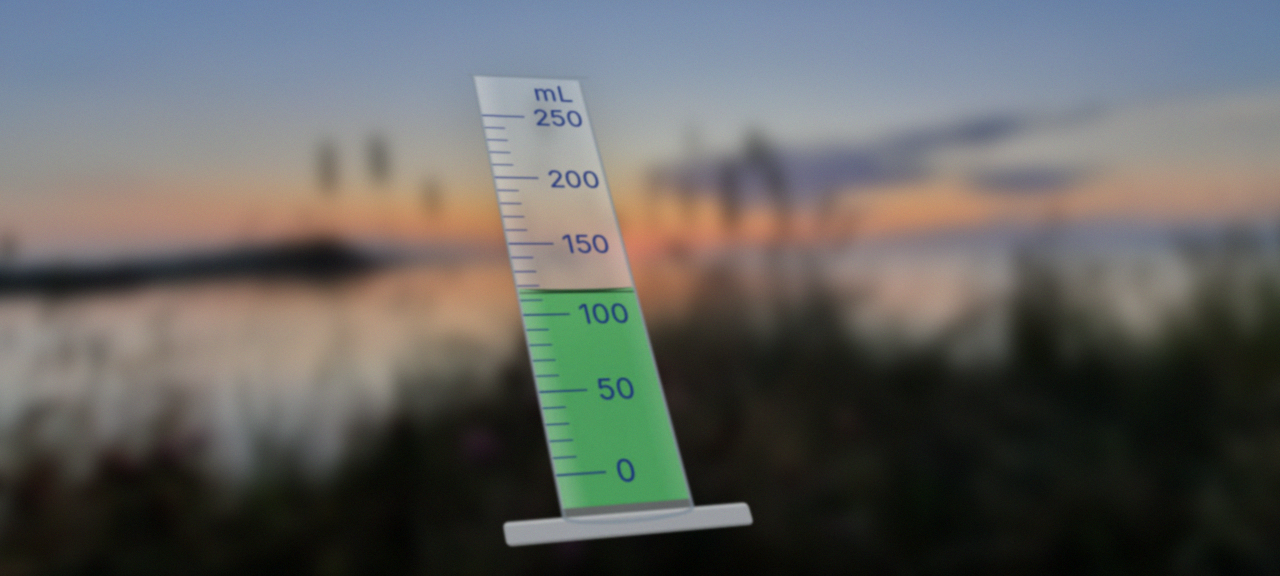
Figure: 115 mL
